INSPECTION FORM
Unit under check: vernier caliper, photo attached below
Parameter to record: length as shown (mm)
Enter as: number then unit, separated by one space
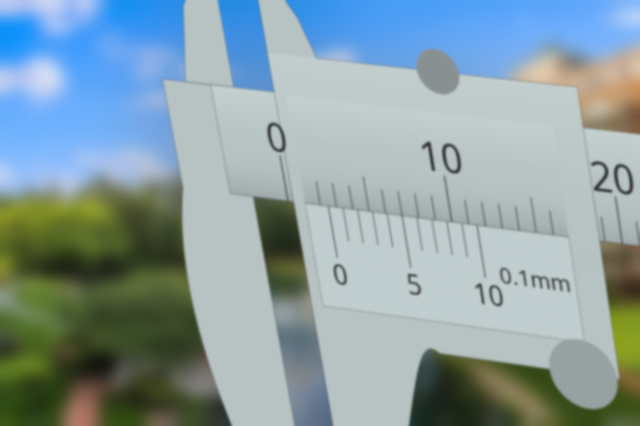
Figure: 2.5 mm
